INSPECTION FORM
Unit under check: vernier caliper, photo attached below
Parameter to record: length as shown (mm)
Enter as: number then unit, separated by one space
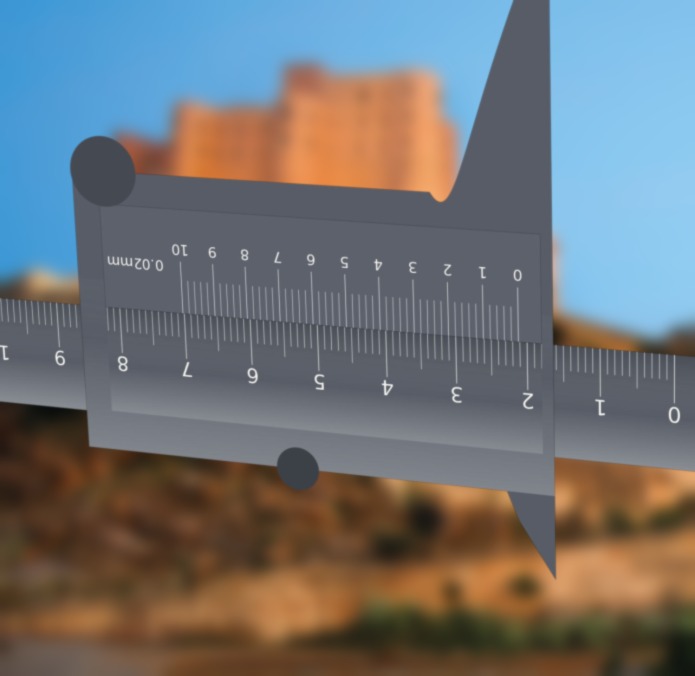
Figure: 21.2 mm
